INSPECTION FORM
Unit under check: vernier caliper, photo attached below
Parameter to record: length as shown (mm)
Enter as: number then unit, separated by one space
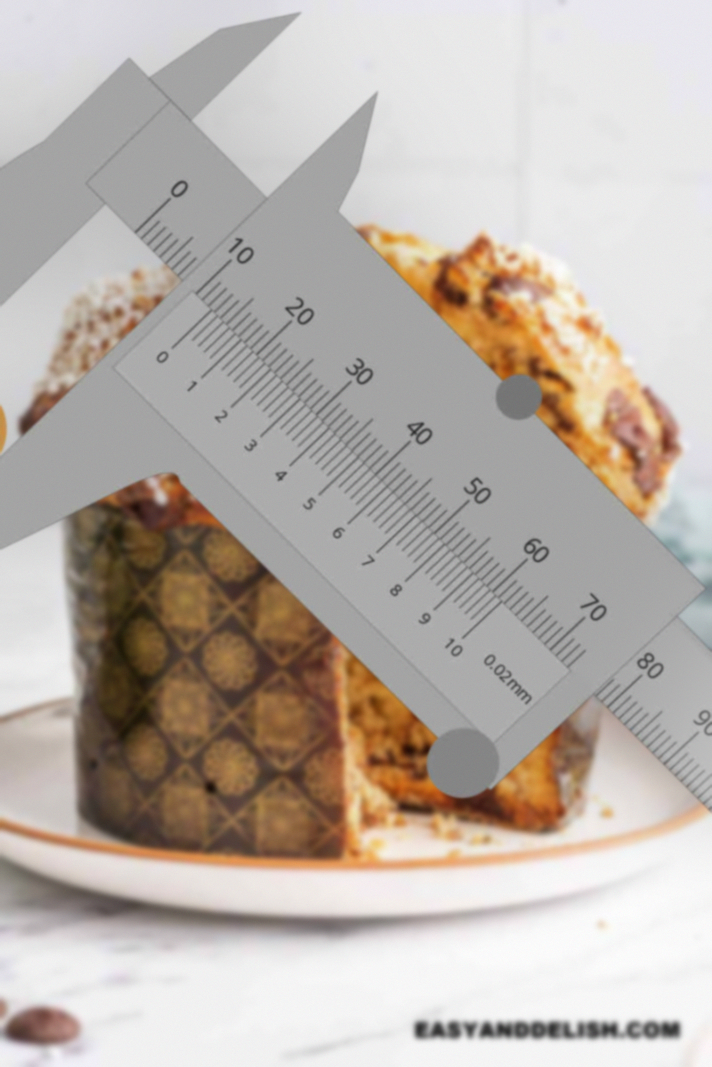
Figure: 12.6 mm
